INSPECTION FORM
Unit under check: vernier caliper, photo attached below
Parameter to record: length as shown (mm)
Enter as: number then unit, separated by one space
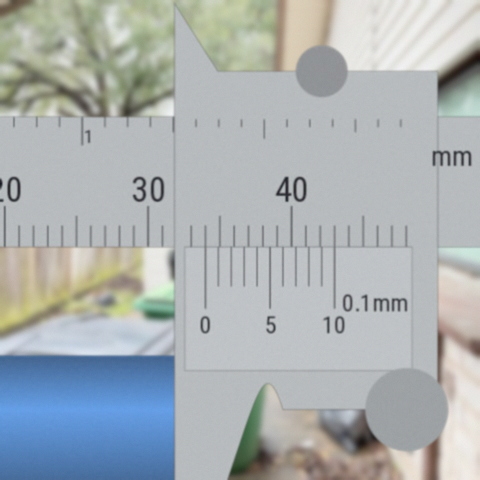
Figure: 34.0 mm
